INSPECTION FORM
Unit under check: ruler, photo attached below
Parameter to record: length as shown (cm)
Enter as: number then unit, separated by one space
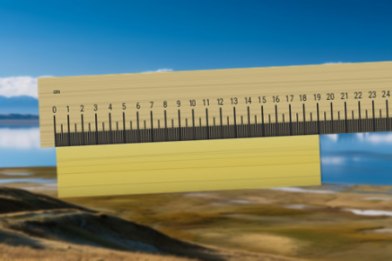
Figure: 19 cm
